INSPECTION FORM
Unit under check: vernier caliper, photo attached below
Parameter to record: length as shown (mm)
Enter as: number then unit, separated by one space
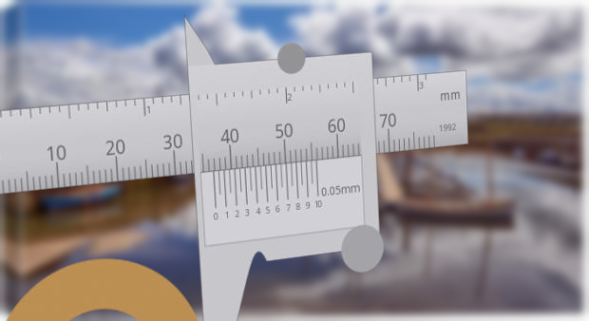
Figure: 36.8 mm
